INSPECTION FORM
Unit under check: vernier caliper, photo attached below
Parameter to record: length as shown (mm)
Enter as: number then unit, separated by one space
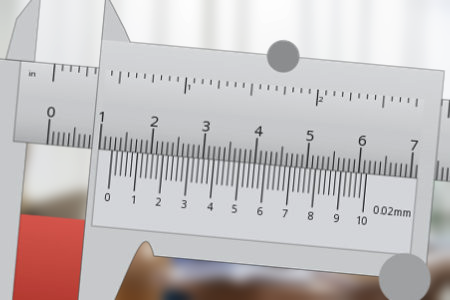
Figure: 12.5 mm
